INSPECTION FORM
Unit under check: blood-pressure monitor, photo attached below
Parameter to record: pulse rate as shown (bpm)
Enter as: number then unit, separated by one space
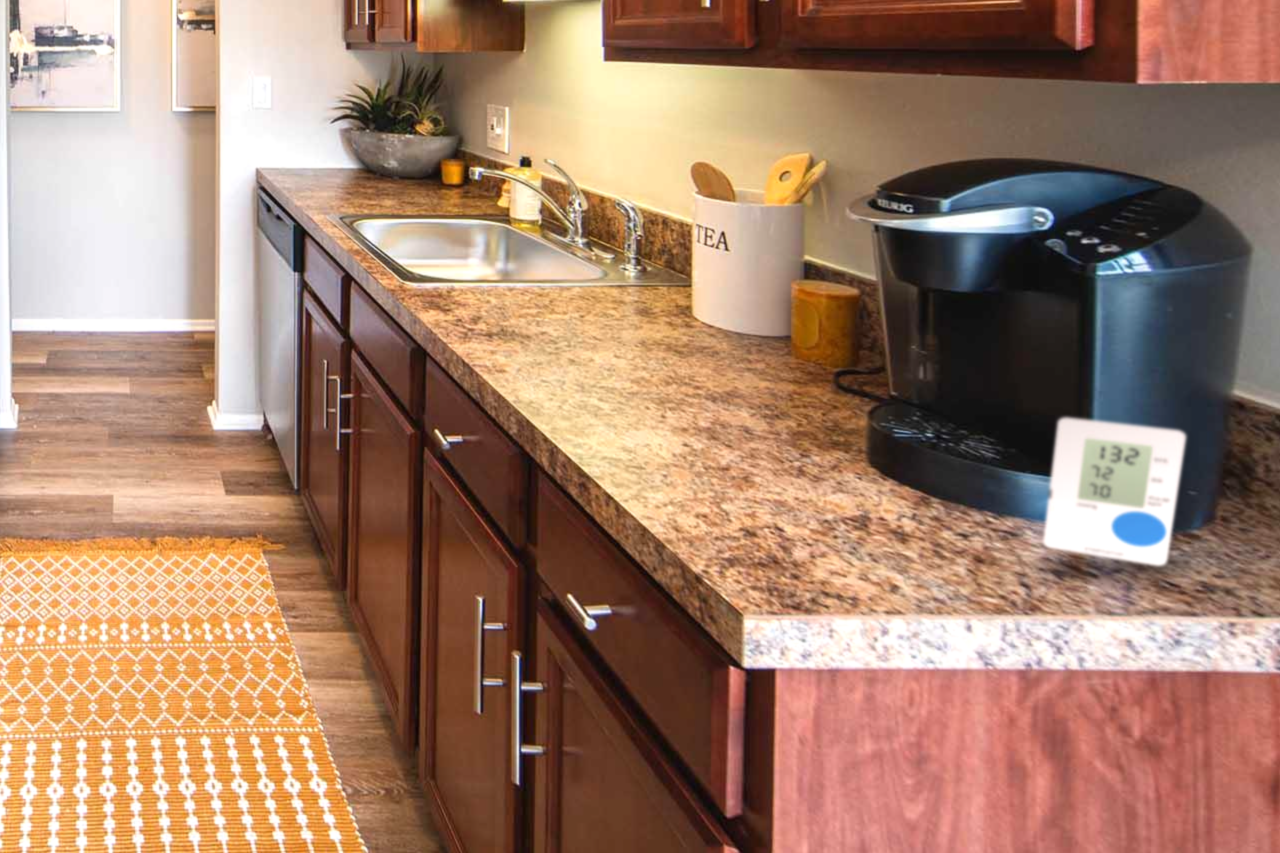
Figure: 70 bpm
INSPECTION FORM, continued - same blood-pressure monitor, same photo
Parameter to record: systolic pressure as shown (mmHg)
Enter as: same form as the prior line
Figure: 132 mmHg
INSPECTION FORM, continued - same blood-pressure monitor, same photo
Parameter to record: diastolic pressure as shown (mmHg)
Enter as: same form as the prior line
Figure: 72 mmHg
